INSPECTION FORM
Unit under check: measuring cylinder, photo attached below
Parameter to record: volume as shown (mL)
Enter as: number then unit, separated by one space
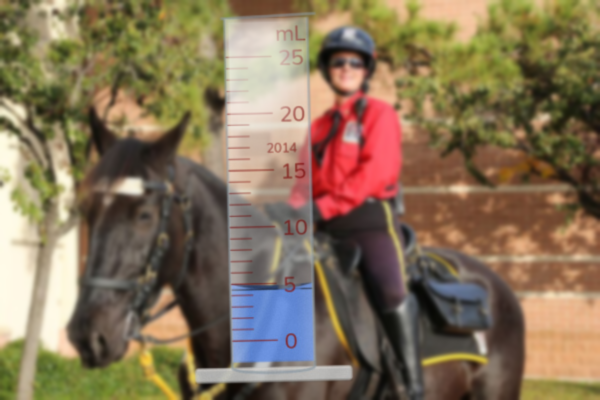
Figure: 4.5 mL
